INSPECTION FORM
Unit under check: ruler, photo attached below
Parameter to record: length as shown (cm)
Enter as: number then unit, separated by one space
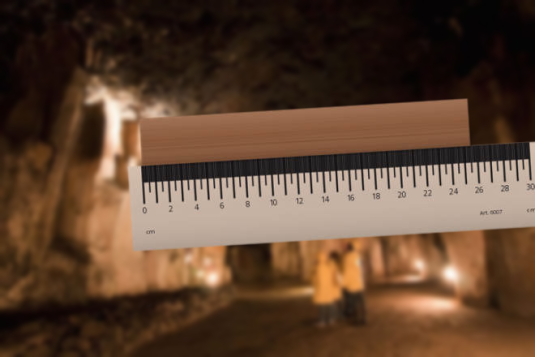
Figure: 25.5 cm
